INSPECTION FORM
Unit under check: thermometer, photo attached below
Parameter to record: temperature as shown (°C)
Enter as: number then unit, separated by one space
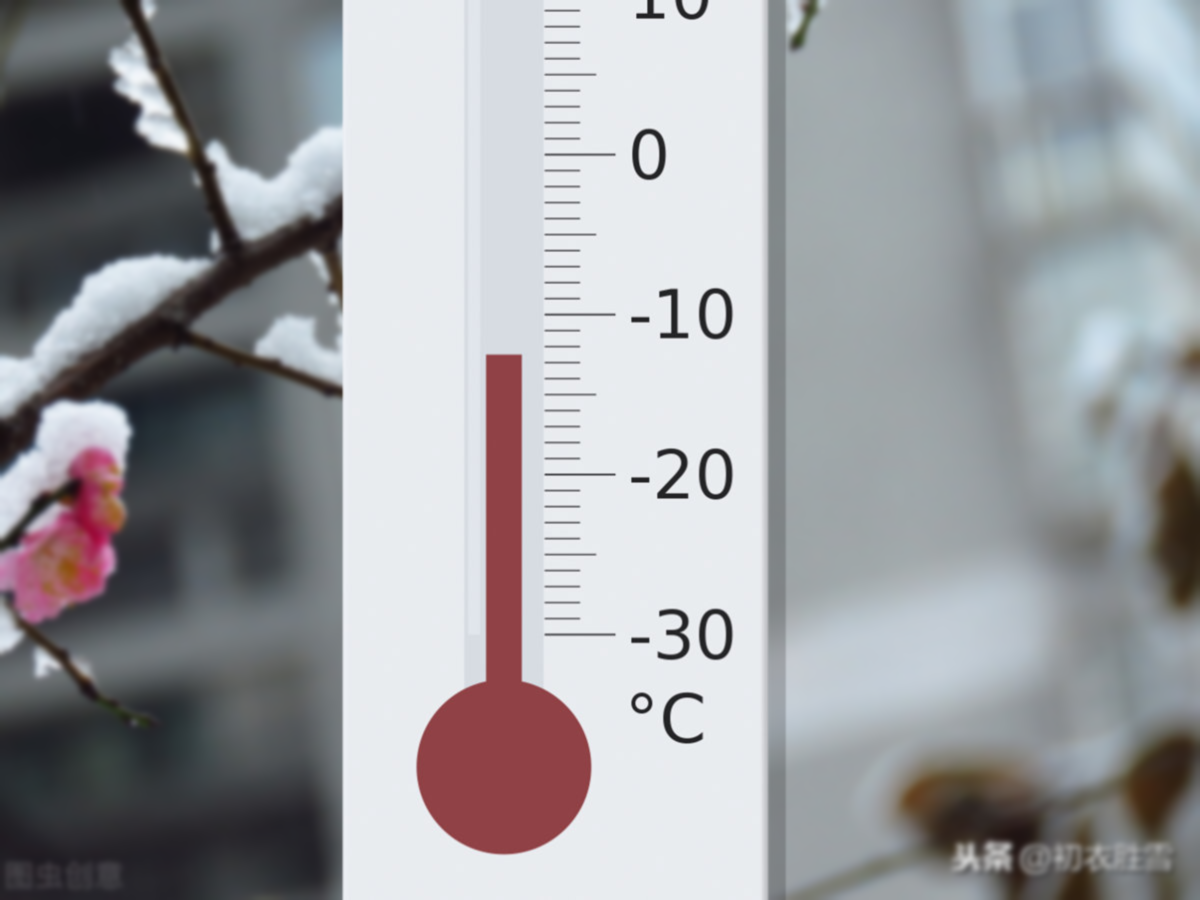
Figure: -12.5 °C
